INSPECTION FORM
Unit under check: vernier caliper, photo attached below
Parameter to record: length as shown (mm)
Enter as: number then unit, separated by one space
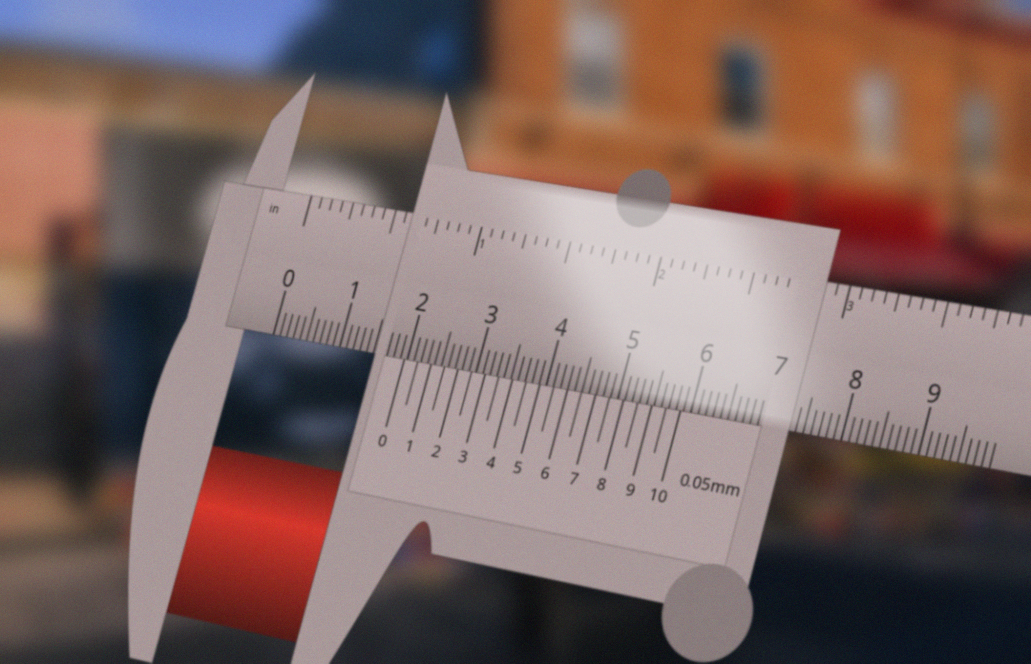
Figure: 19.6 mm
